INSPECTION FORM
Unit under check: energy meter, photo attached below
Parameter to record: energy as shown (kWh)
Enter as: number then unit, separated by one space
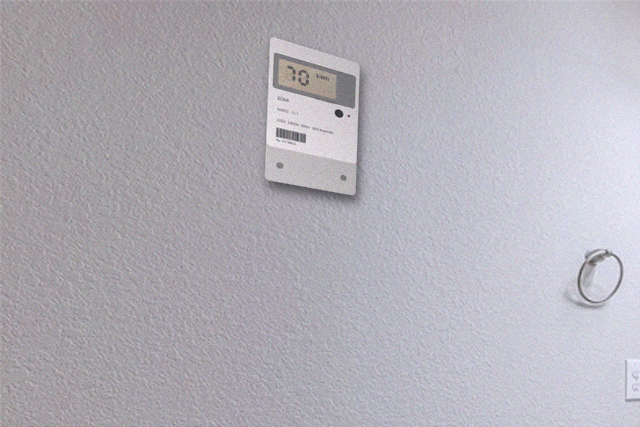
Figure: 70 kWh
